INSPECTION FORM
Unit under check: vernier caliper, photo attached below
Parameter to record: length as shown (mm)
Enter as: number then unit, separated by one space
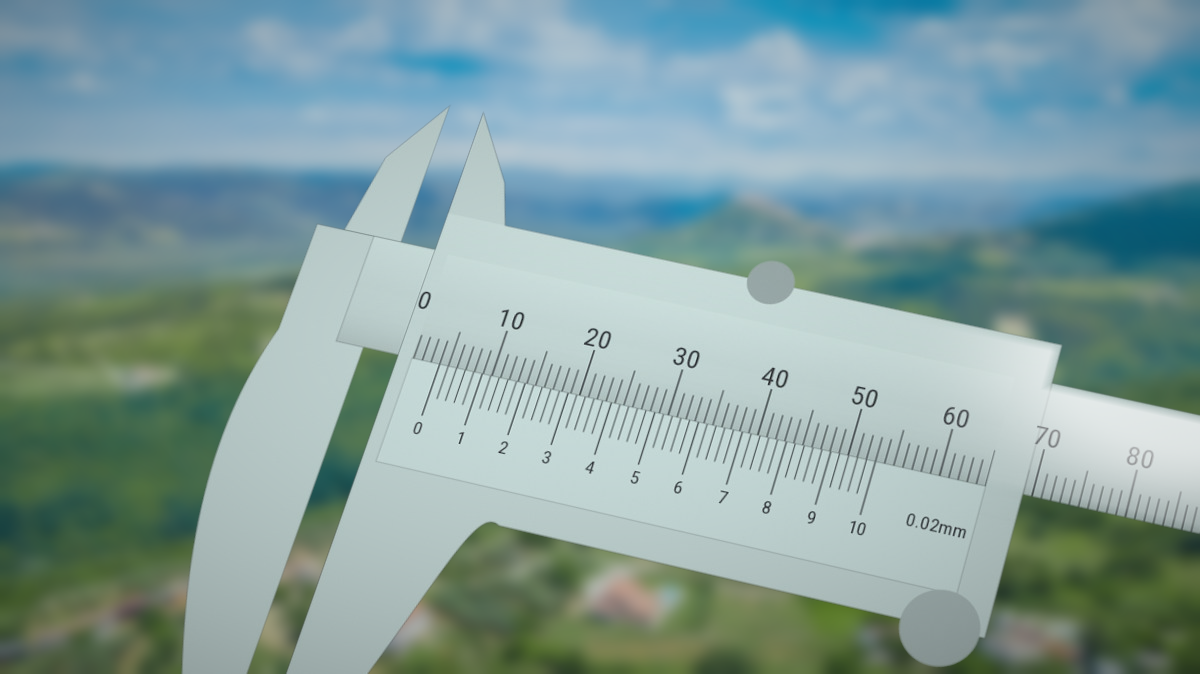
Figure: 4.0 mm
